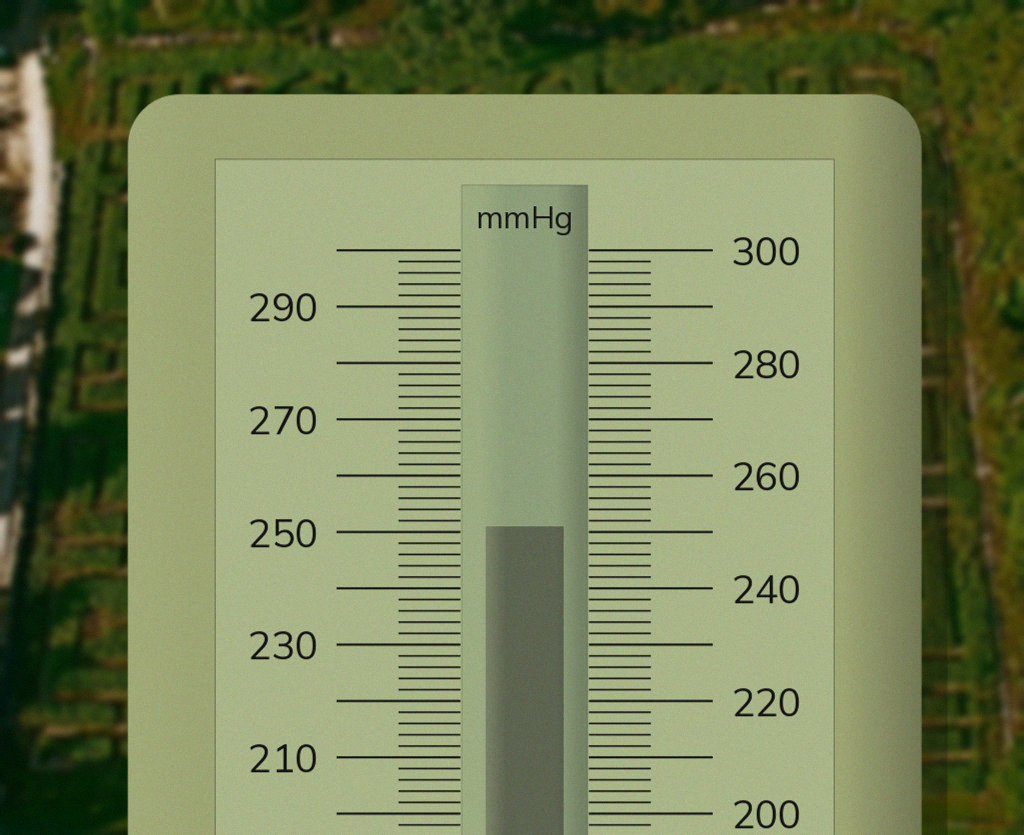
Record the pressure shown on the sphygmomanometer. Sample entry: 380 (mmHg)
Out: 251 (mmHg)
